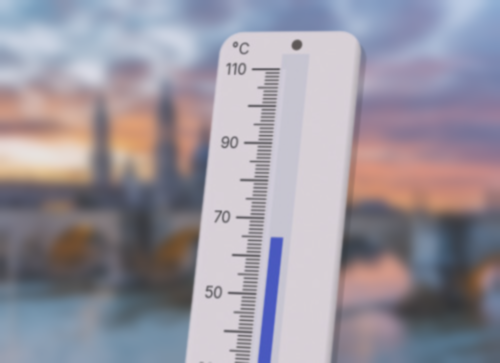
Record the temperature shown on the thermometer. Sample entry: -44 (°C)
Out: 65 (°C)
